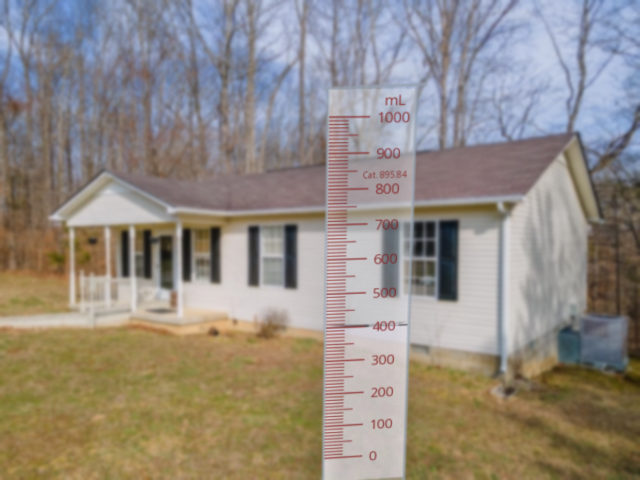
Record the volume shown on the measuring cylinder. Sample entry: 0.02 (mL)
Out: 400 (mL)
